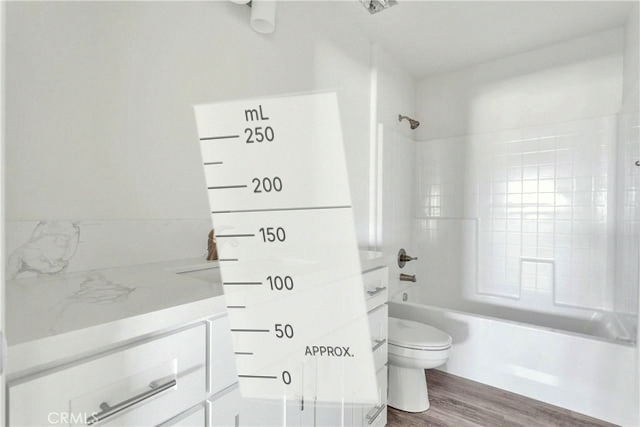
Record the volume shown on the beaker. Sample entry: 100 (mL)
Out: 175 (mL)
